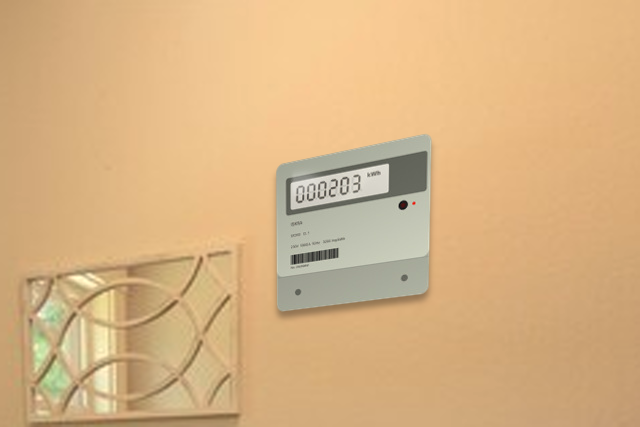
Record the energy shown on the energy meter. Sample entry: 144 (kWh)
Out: 203 (kWh)
